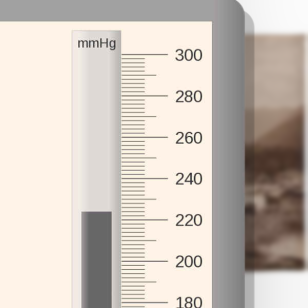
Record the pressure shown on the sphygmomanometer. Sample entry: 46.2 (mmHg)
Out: 224 (mmHg)
